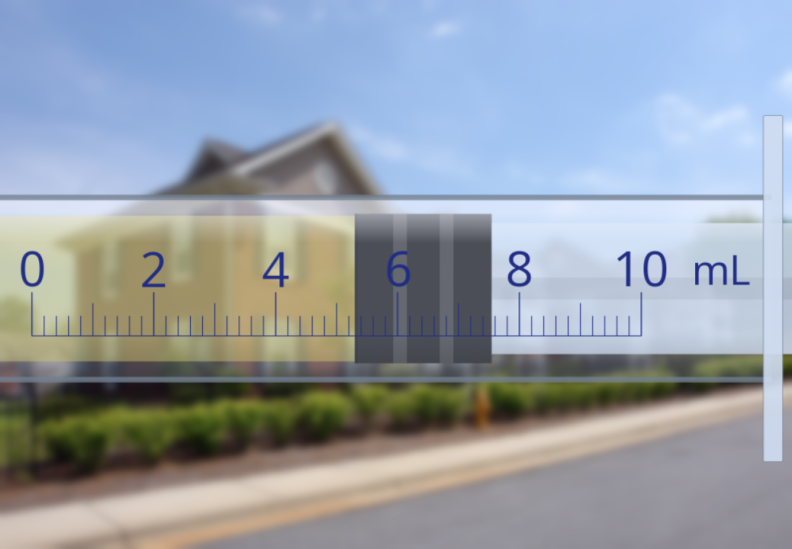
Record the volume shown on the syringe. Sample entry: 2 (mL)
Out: 5.3 (mL)
